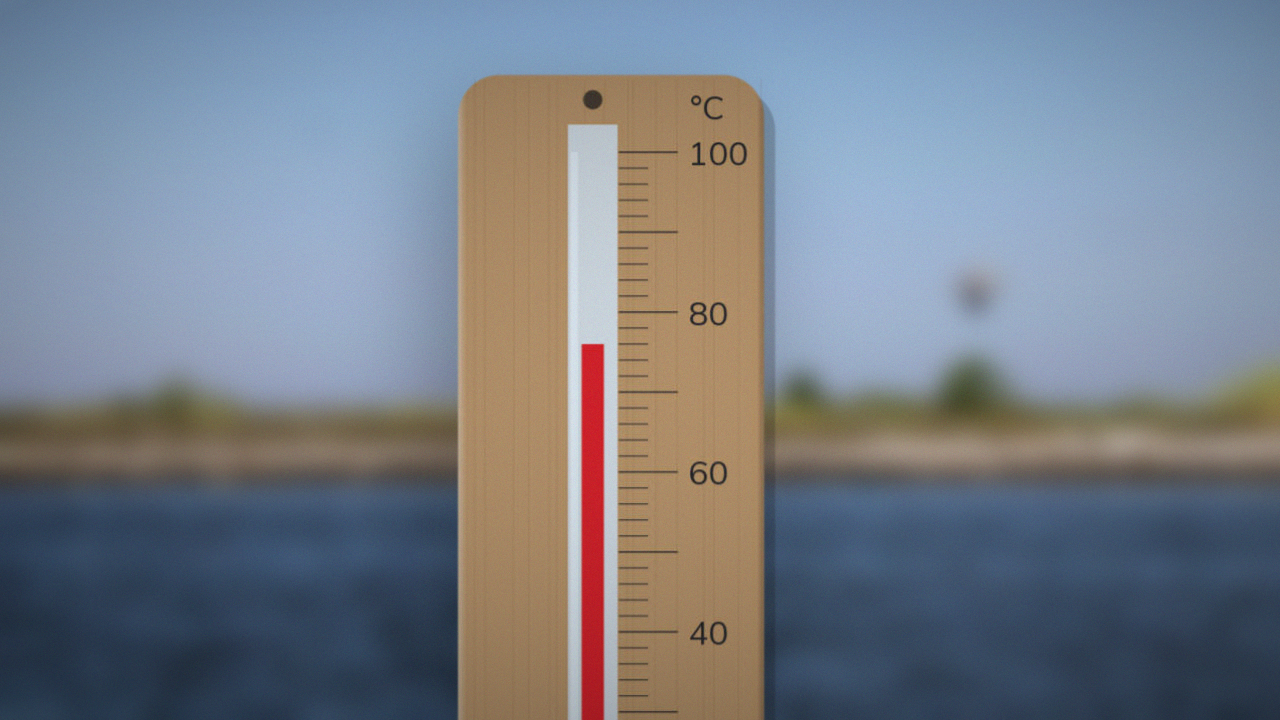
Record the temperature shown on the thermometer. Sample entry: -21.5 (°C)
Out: 76 (°C)
